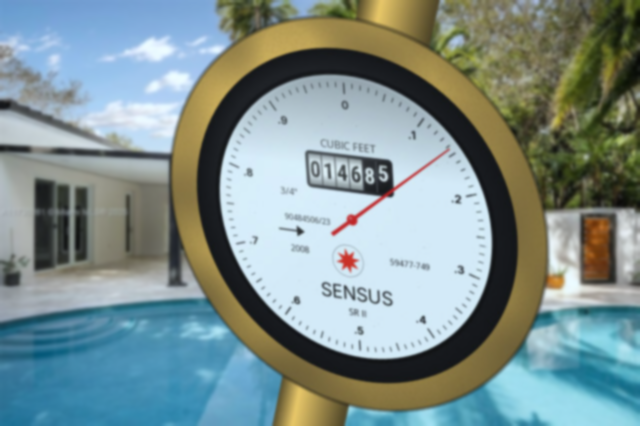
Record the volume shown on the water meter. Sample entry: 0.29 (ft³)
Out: 14685.14 (ft³)
